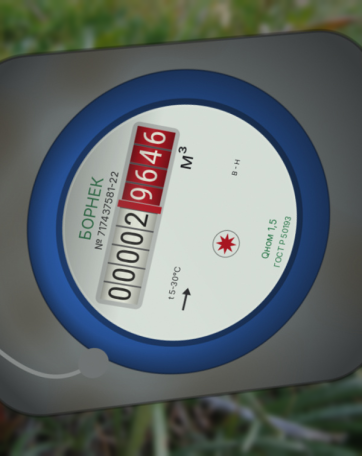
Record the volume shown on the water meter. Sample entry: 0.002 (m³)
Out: 2.9646 (m³)
